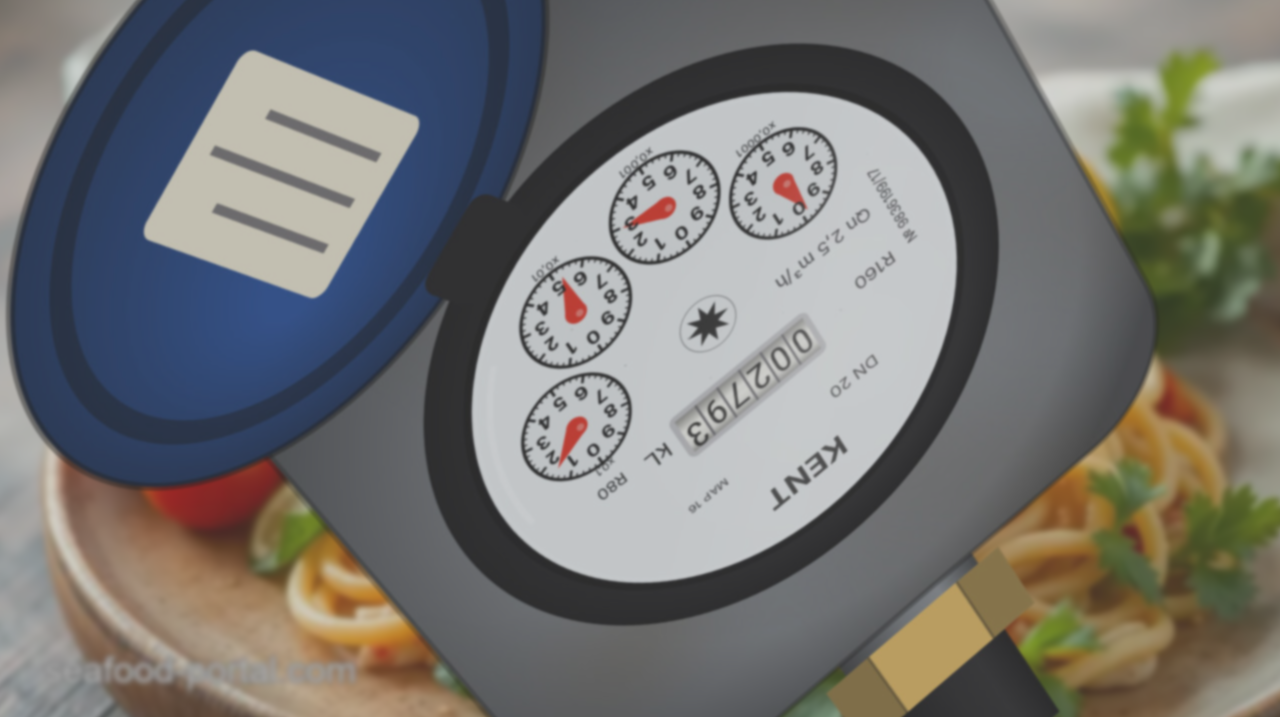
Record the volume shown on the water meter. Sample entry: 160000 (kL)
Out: 2793.1529 (kL)
